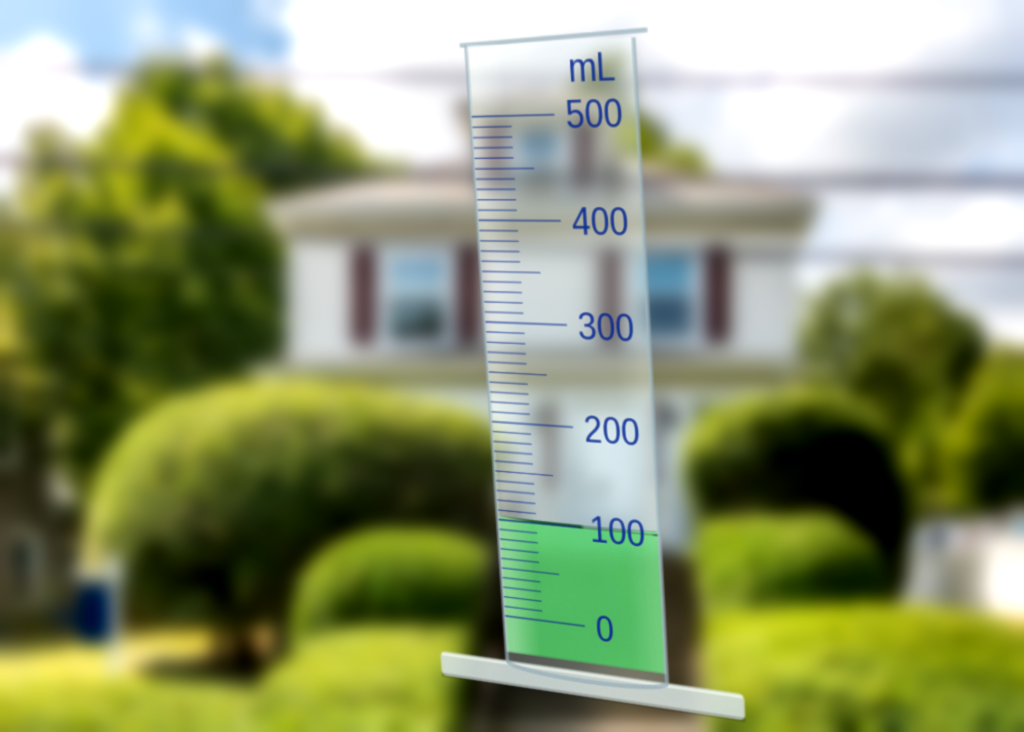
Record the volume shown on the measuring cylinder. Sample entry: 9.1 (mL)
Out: 100 (mL)
